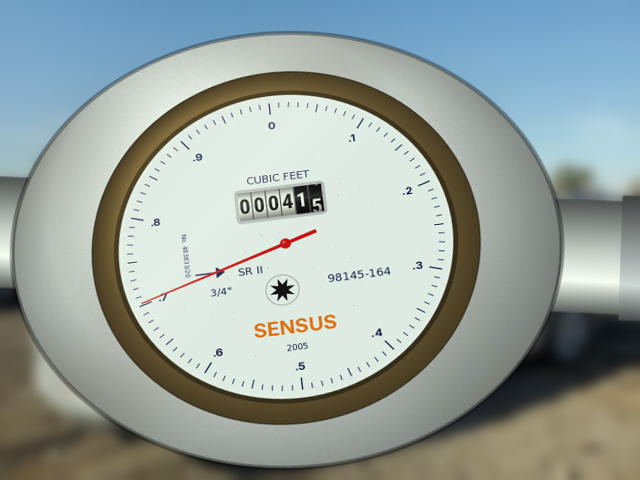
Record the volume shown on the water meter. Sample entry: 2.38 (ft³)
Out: 414.70 (ft³)
